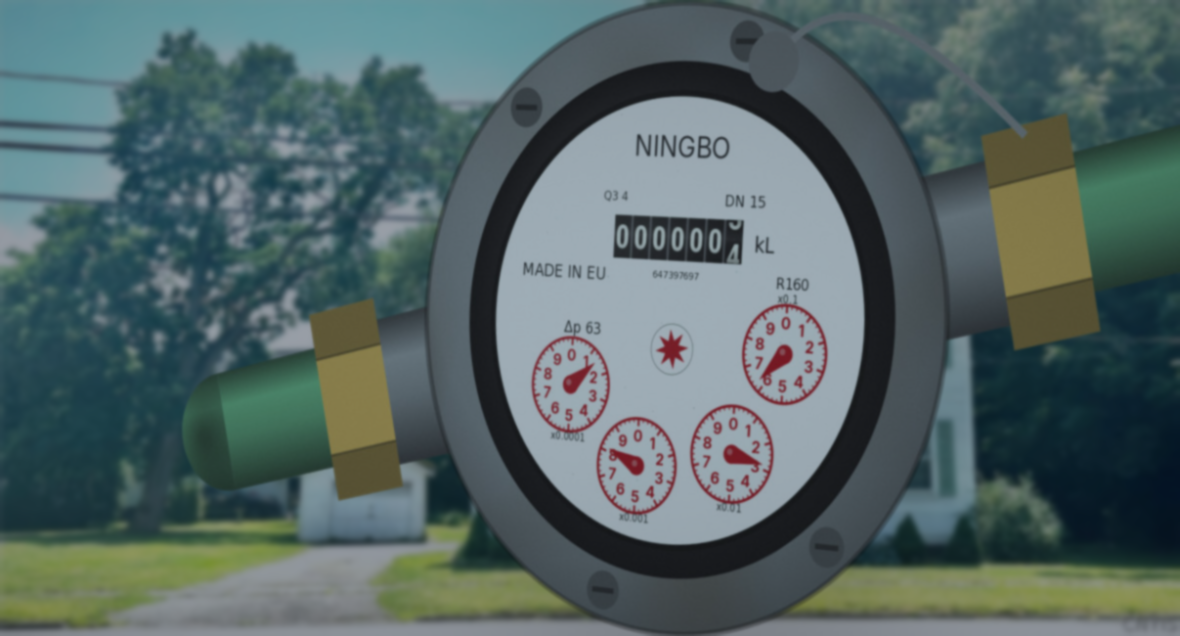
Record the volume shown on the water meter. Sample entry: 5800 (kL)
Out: 3.6281 (kL)
